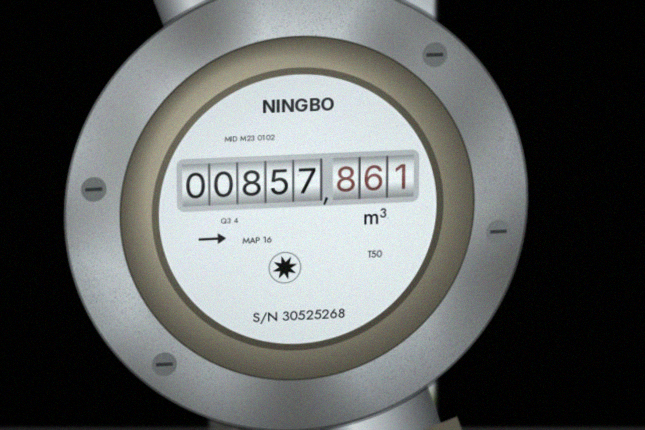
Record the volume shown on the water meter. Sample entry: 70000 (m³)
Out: 857.861 (m³)
